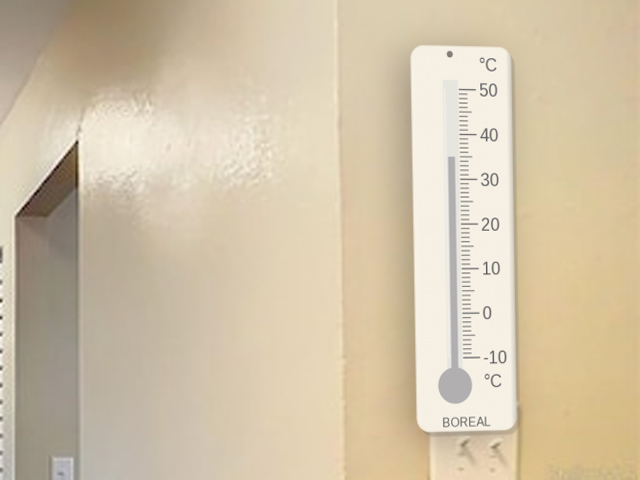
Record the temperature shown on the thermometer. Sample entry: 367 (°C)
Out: 35 (°C)
